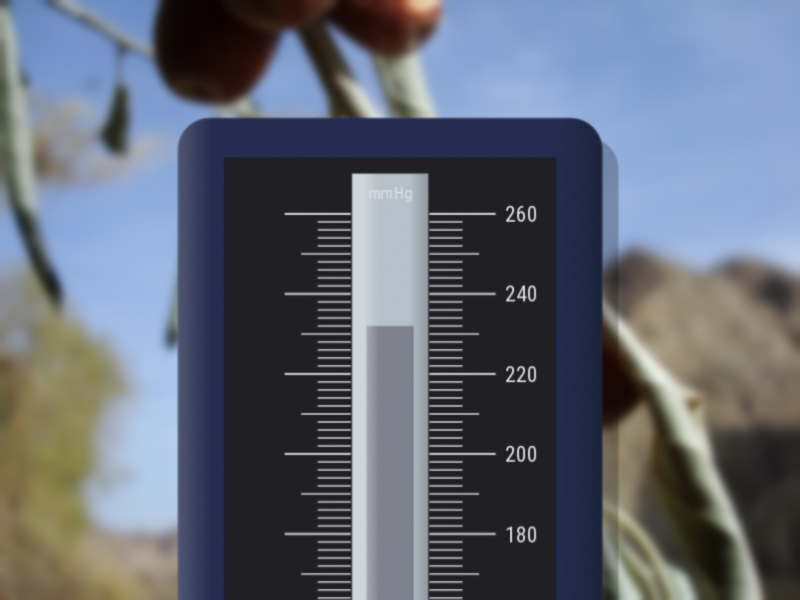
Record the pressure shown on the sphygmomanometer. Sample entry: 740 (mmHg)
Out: 232 (mmHg)
